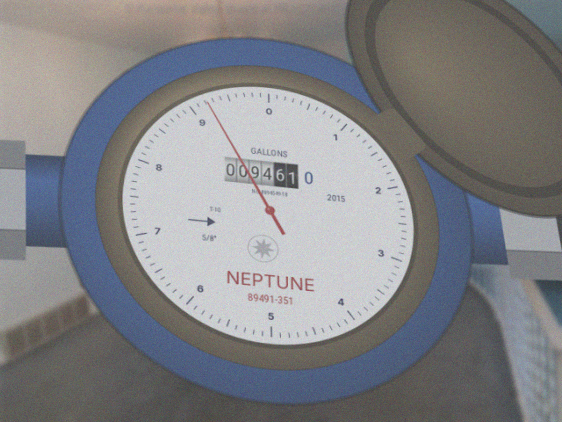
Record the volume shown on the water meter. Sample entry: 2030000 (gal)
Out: 94609.2 (gal)
